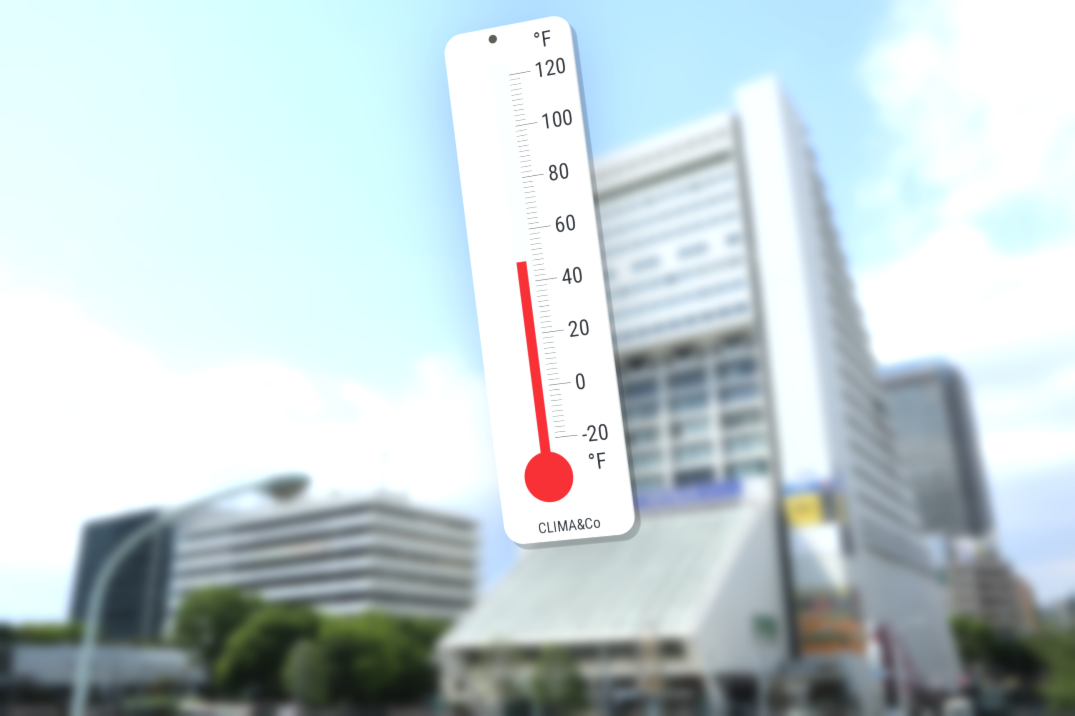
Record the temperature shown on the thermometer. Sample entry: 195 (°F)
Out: 48 (°F)
